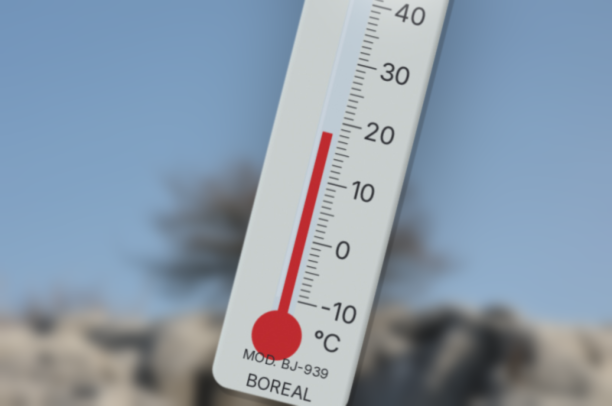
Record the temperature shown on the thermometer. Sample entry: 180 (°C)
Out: 18 (°C)
